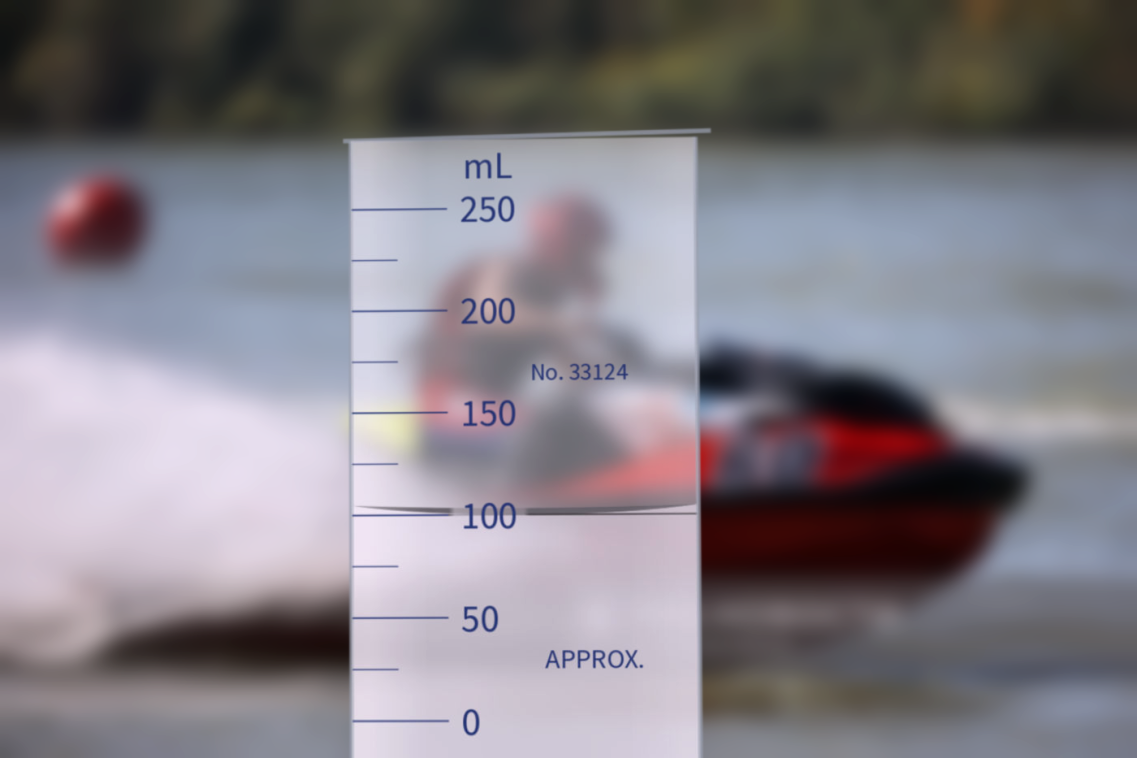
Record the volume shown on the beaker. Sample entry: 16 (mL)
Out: 100 (mL)
